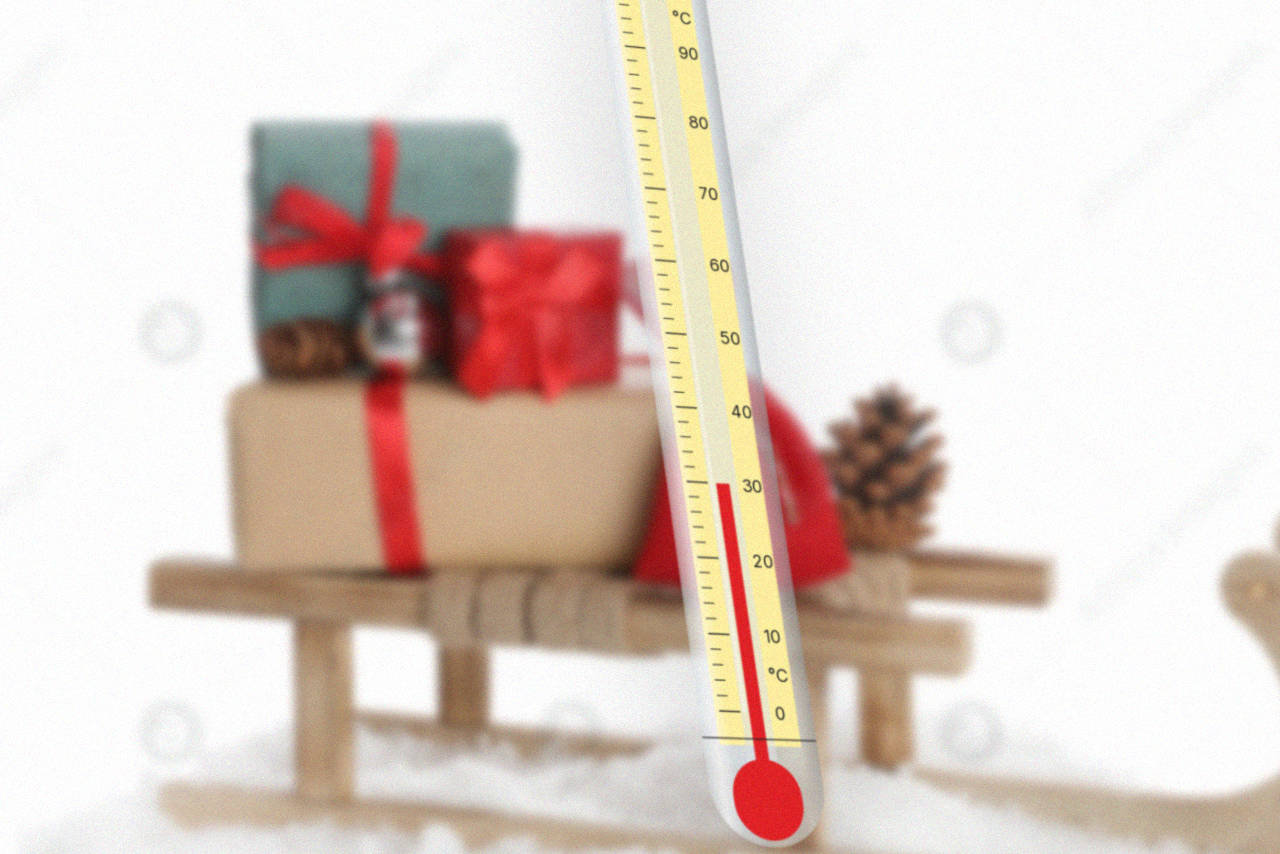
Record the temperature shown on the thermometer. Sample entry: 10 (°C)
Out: 30 (°C)
